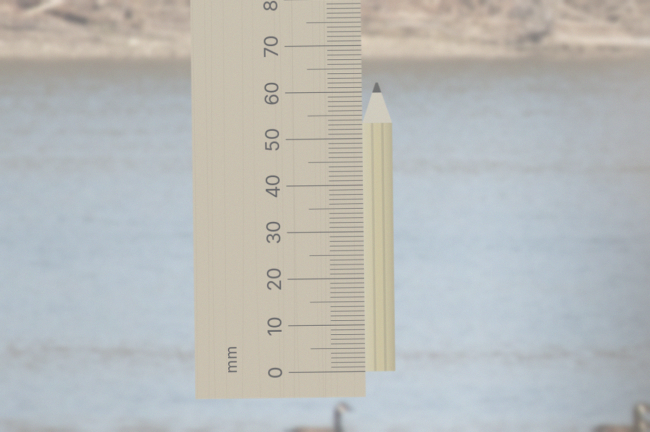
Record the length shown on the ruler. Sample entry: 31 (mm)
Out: 62 (mm)
